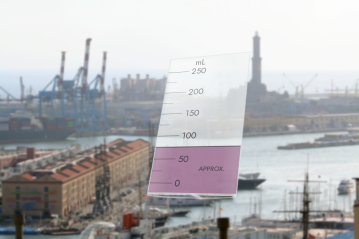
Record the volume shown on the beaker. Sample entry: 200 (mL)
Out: 75 (mL)
